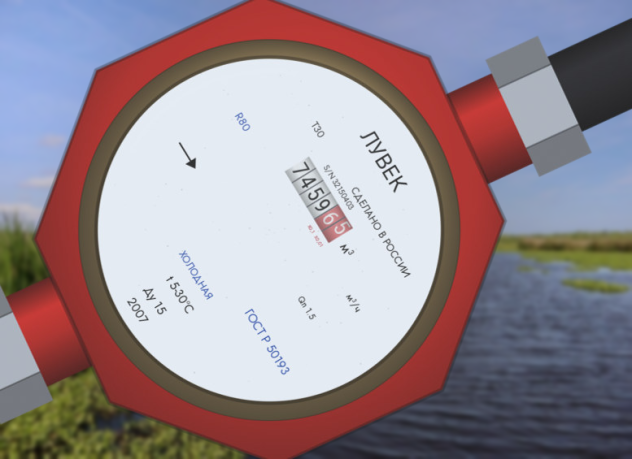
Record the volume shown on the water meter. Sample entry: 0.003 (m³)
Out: 7459.65 (m³)
